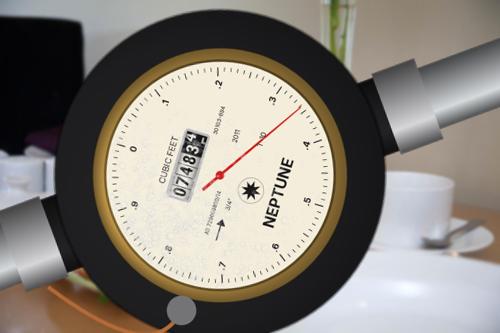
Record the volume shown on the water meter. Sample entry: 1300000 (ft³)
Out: 74834.34 (ft³)
